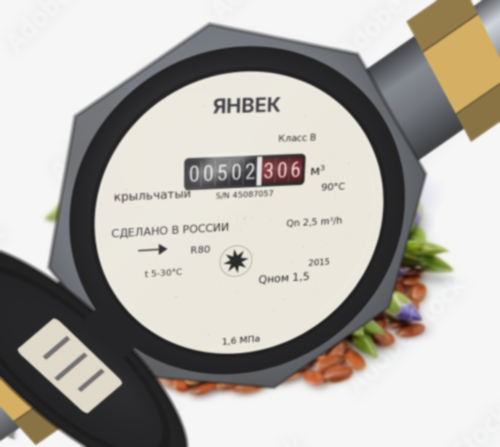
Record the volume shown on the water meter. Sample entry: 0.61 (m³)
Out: 502.306 (m³)
